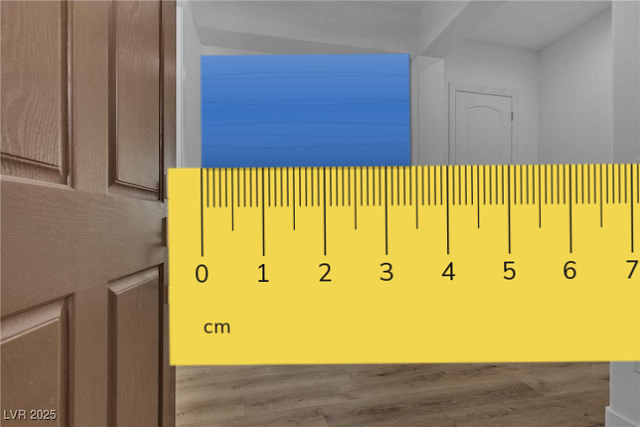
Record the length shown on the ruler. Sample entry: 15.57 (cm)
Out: 3.4 (cm)
